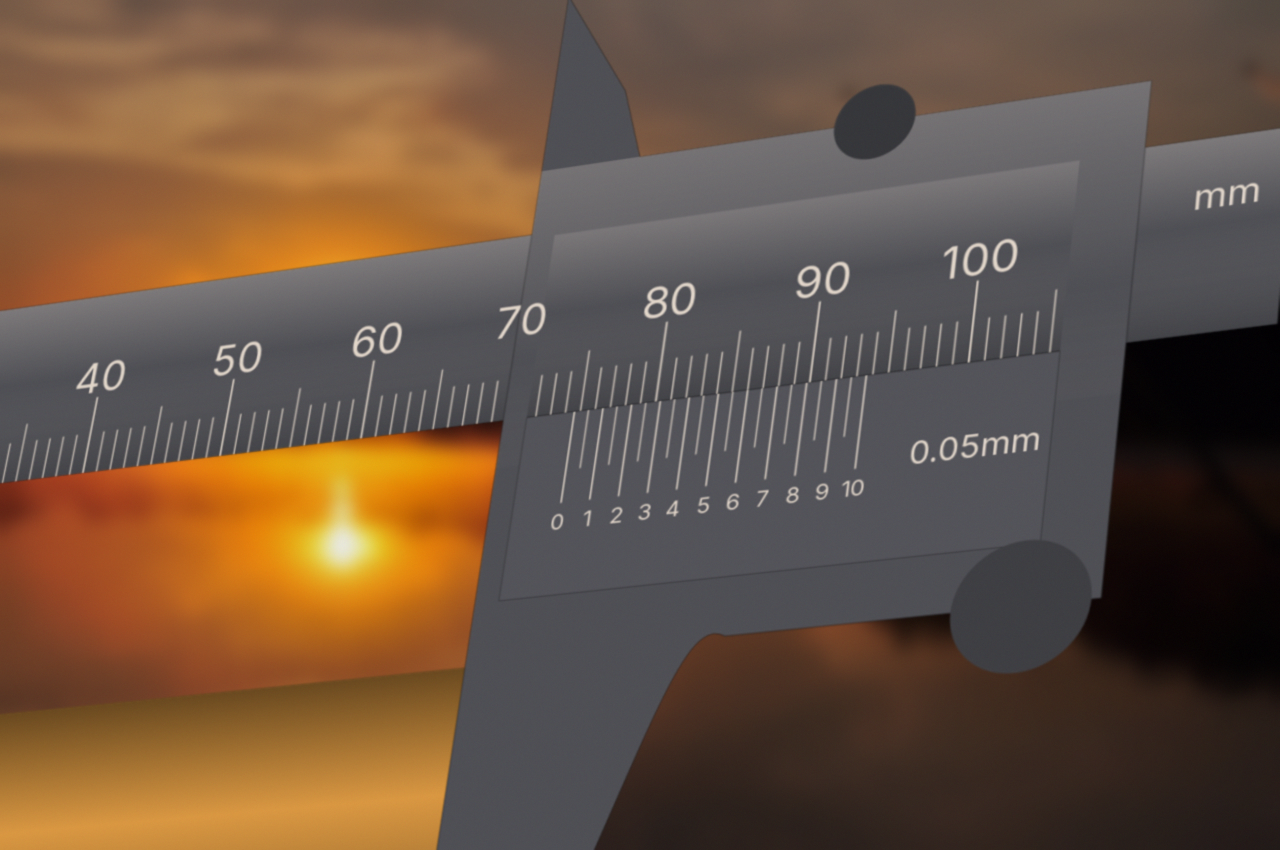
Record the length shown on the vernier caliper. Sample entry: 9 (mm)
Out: 74.6 (mm)
